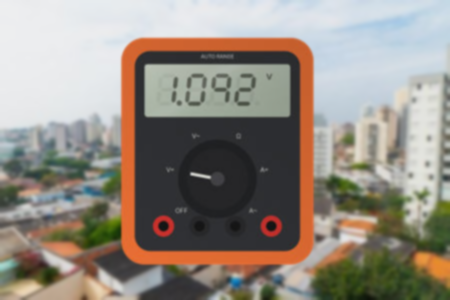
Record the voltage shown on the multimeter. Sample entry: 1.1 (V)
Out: 1.092 (V)
